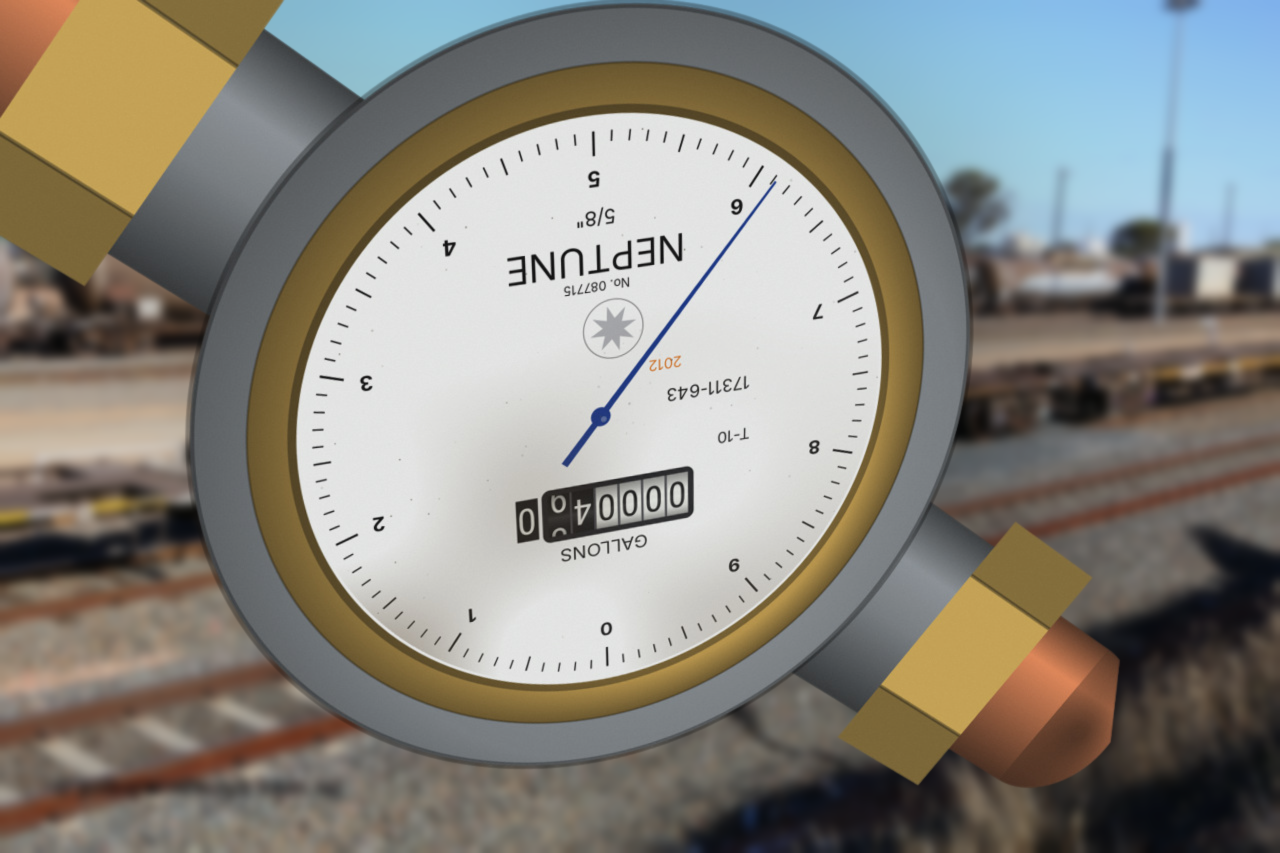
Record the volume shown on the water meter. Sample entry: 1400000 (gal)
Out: 486.1 (gal)
